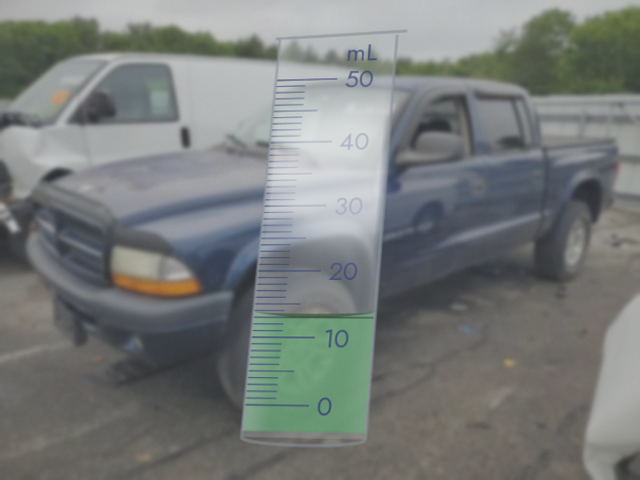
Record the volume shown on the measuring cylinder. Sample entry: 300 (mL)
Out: 13 (mL)
